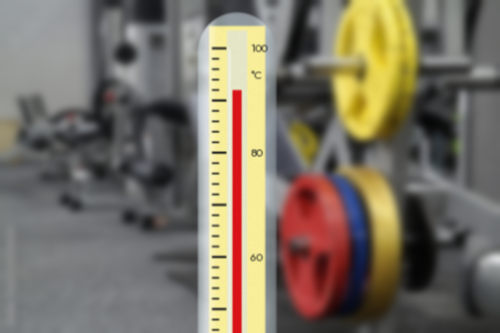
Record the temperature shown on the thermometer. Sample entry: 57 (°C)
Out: 92 (°C)
